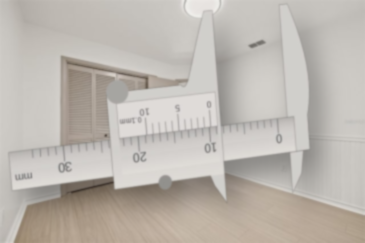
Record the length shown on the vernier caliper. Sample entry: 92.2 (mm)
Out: 9.8 (mm)
